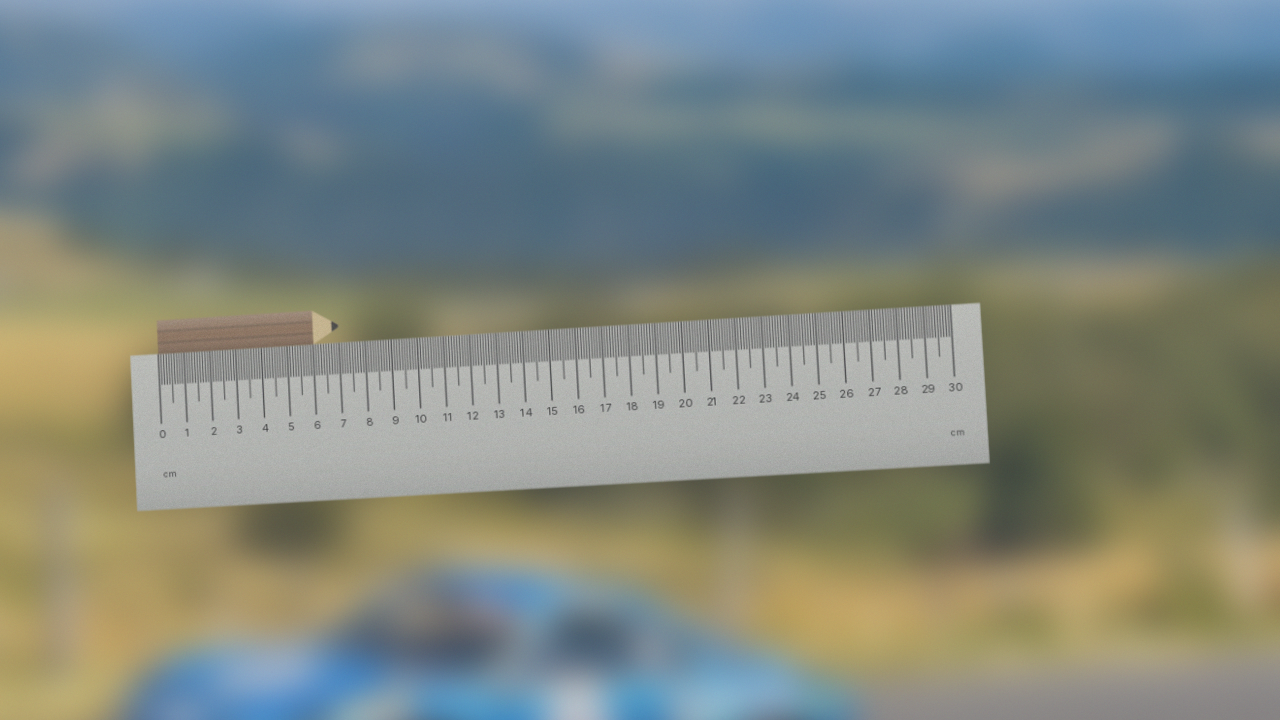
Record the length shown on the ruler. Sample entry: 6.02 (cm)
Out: 7 (cm)
